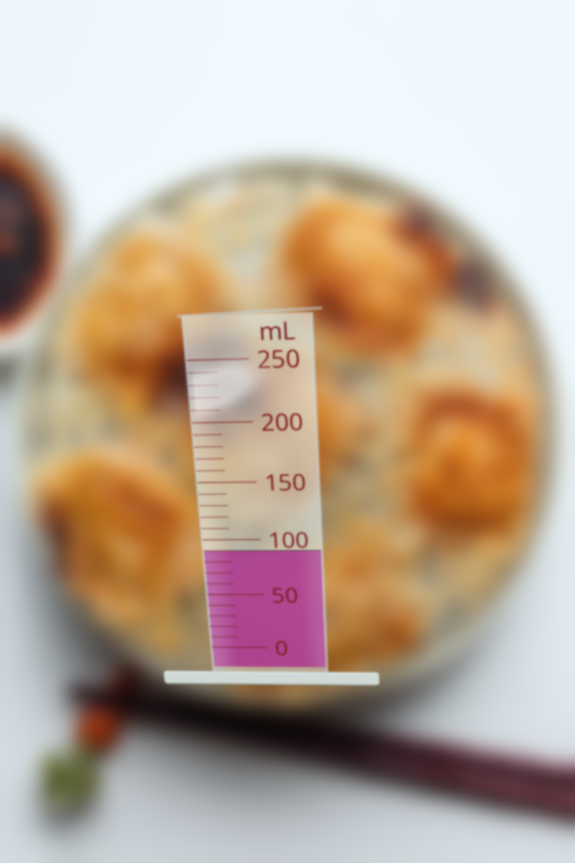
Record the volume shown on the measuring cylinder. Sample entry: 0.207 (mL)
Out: 90 (mL)
